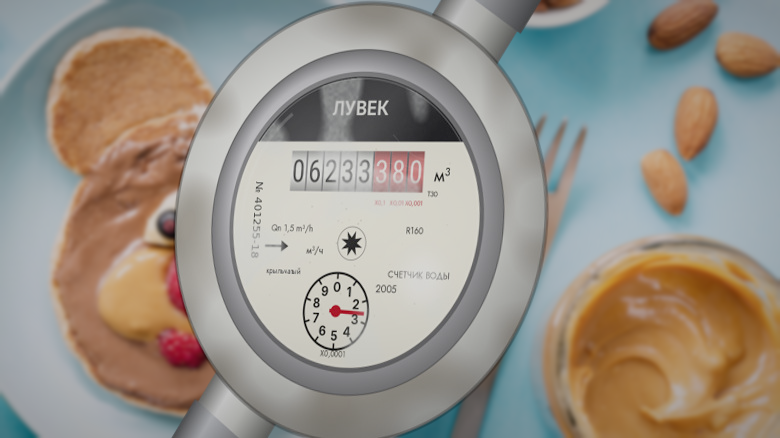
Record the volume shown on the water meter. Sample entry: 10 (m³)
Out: 6233.3802 (m³)
